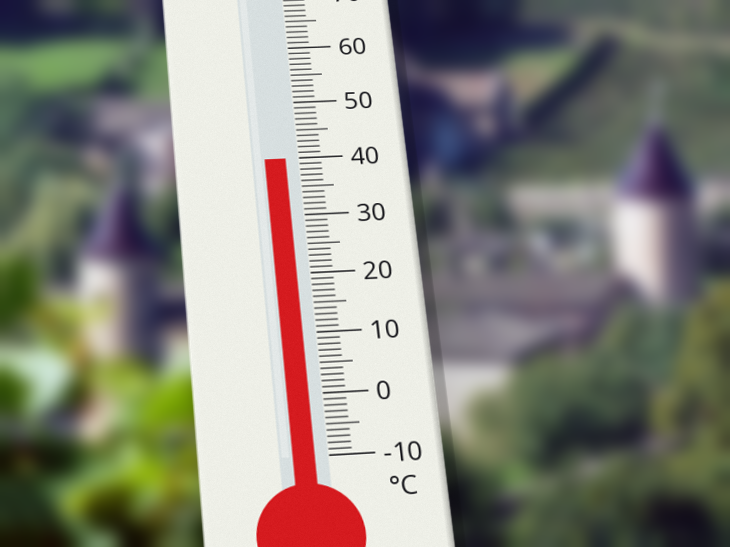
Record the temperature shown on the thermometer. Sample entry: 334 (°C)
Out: 40 (°C)
